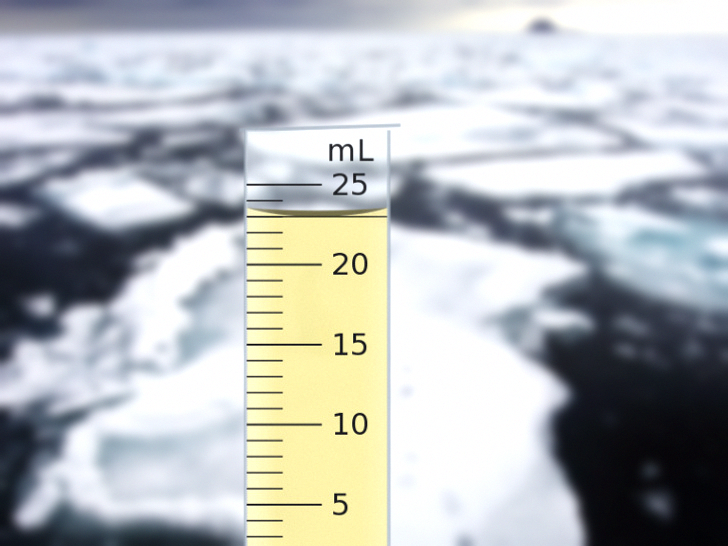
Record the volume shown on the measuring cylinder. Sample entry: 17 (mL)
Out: 23 (mL)
